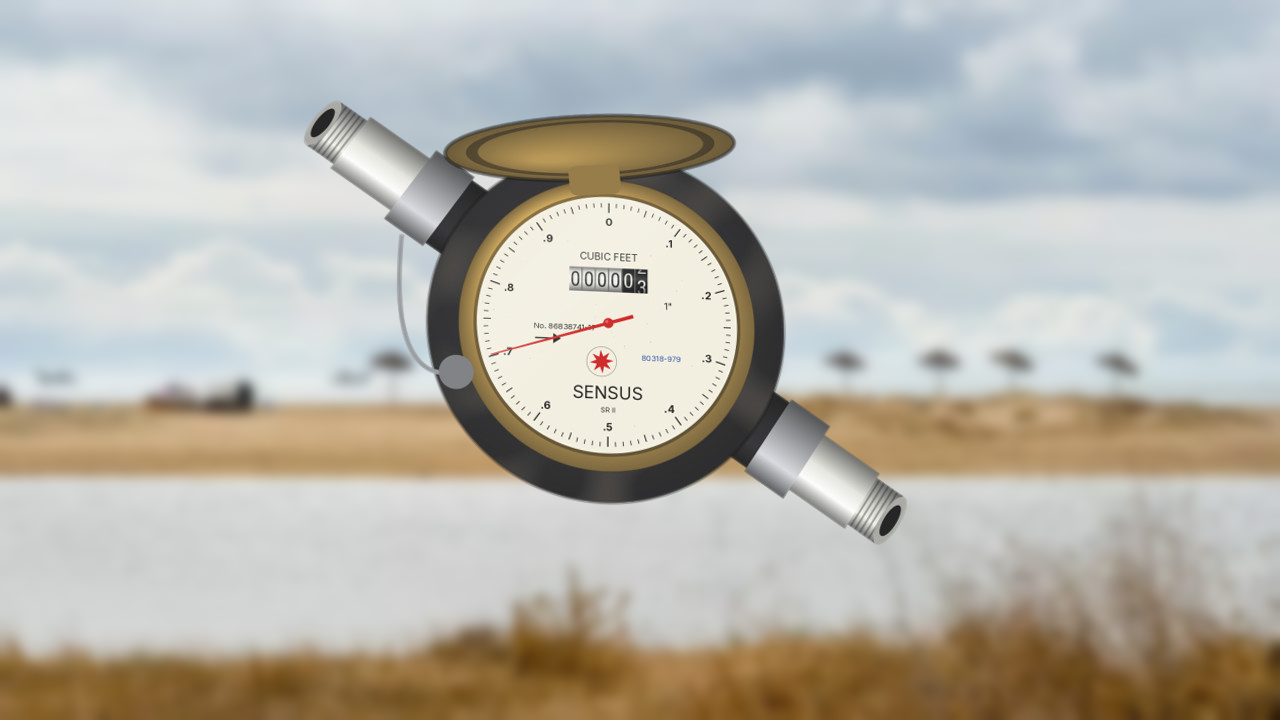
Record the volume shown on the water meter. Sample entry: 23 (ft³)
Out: 2.70 (ft³)
